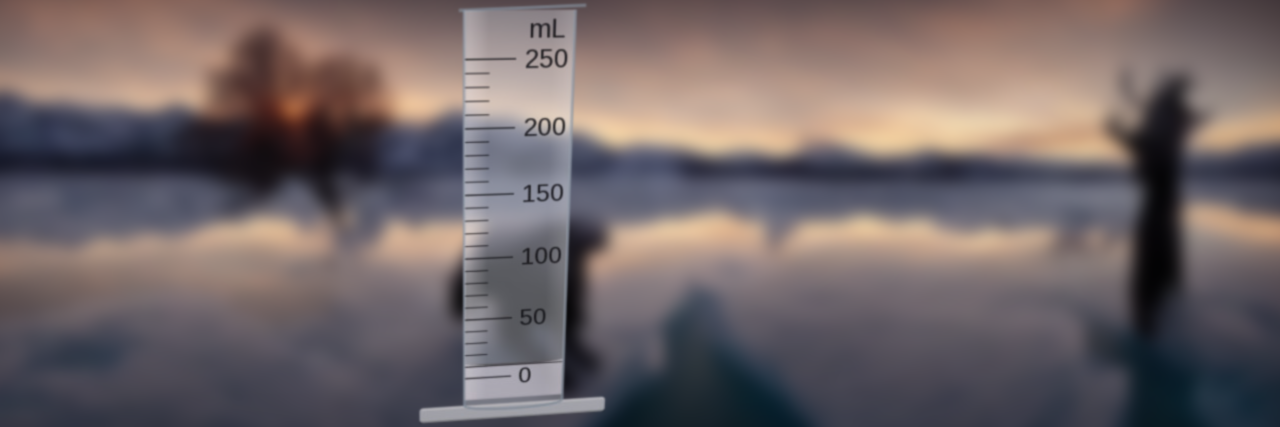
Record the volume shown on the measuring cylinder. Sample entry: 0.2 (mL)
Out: 10 (mL)
